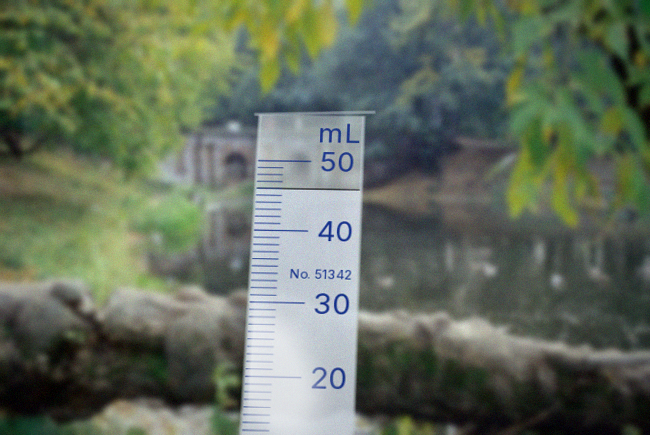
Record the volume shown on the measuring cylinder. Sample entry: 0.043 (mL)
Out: 46 (mL)
